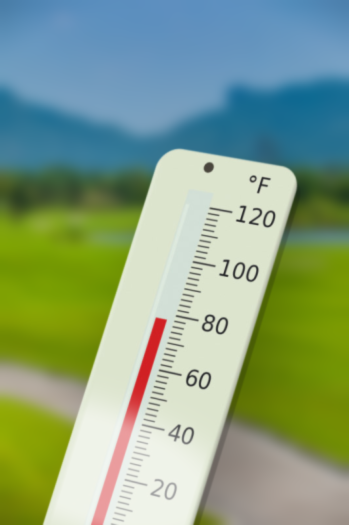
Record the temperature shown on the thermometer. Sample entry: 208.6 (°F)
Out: 78 (°F)
